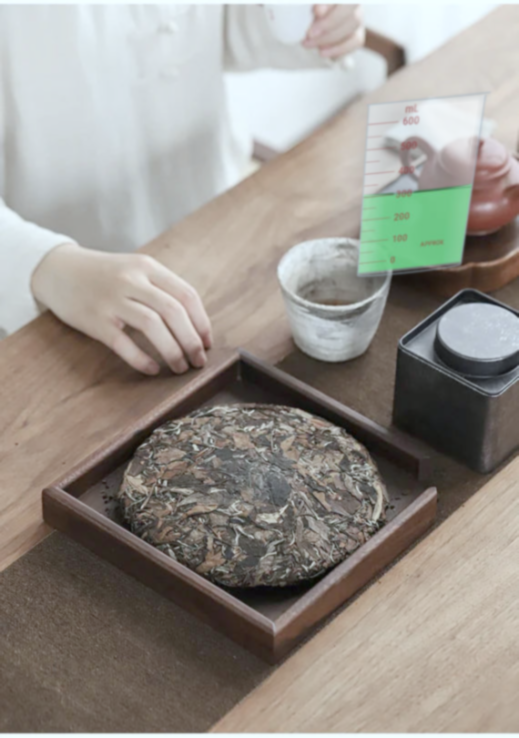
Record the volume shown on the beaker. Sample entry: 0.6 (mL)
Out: 300 (mL)
